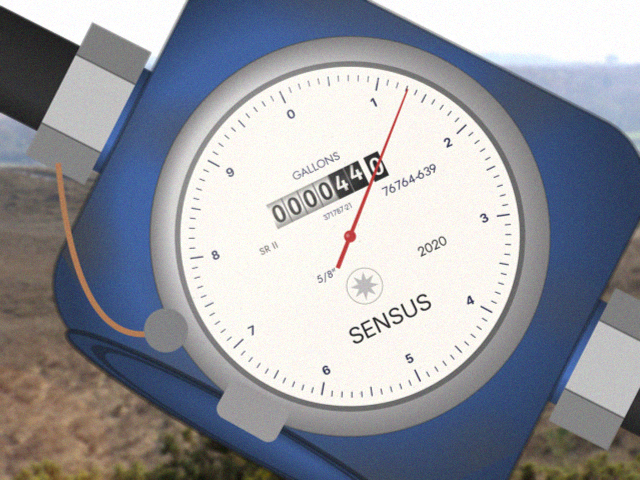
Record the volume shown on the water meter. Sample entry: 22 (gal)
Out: 441.3 (gal)
